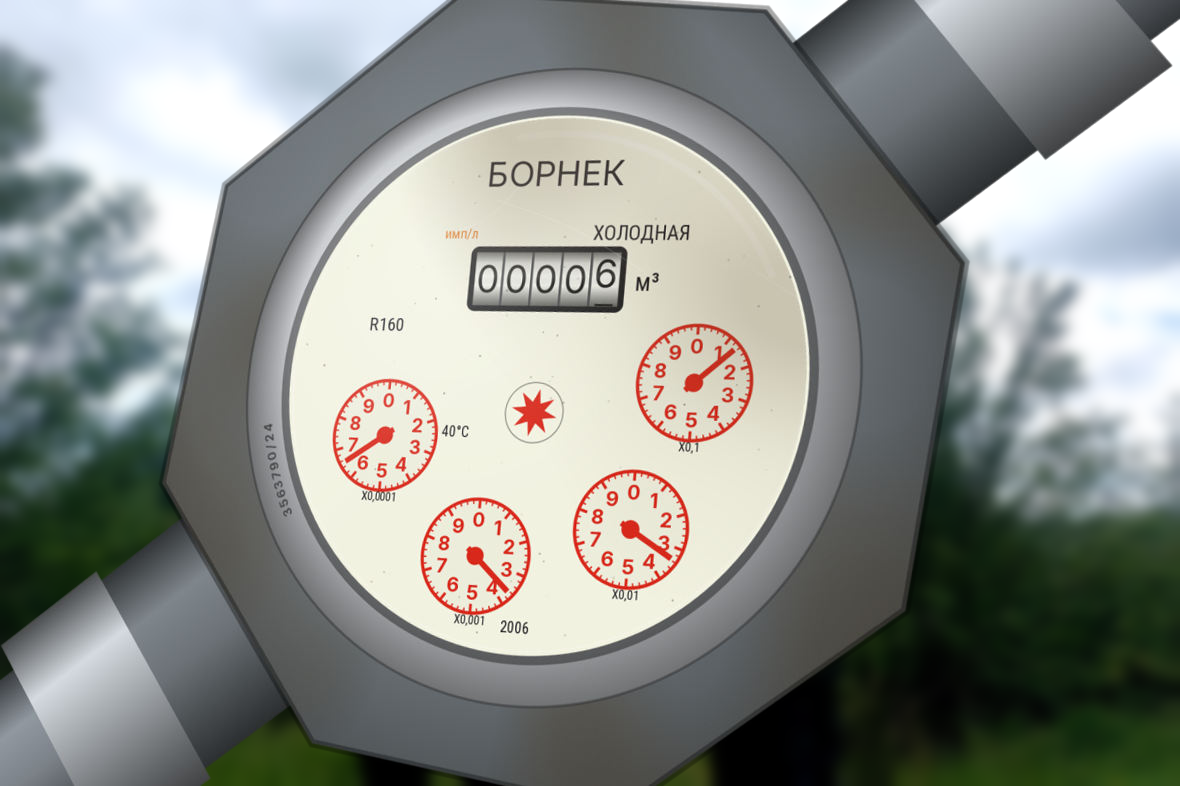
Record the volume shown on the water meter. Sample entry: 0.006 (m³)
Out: 6.1336 (m³)
